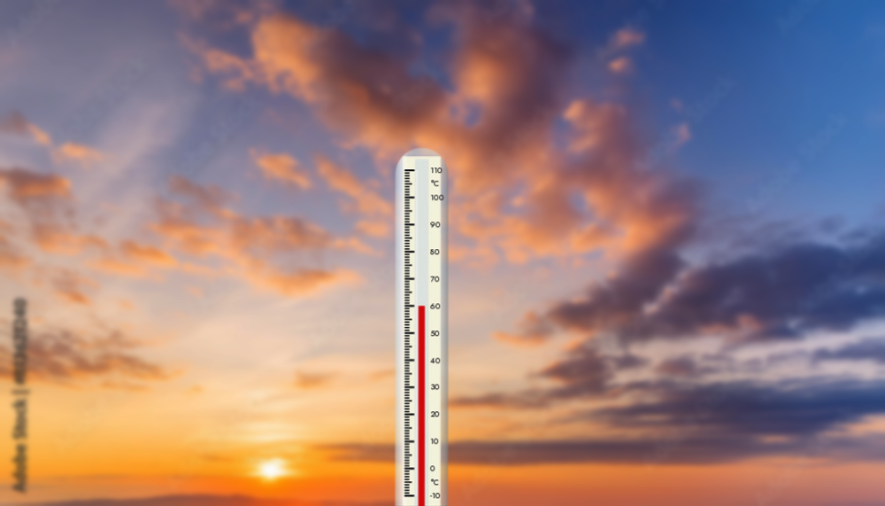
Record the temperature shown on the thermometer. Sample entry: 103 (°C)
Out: 60 (°C)
